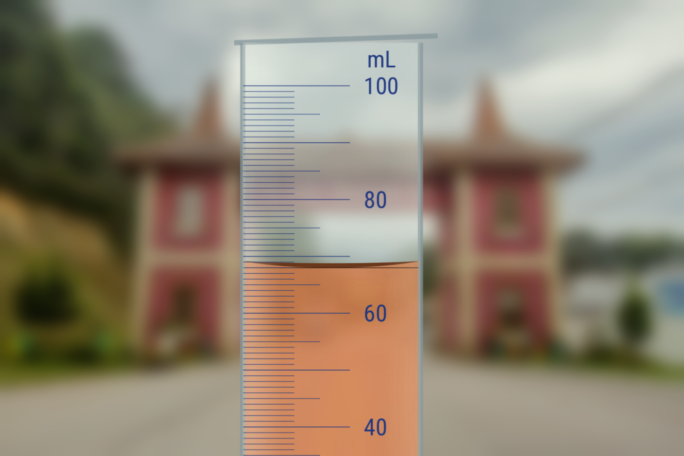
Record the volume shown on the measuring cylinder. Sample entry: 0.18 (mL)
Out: 68 (mL)
